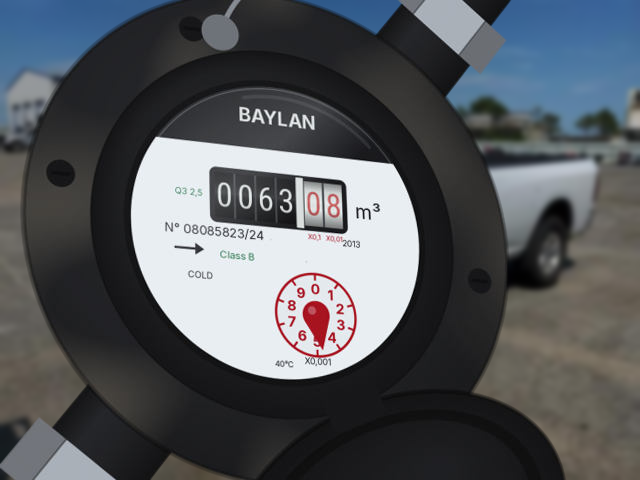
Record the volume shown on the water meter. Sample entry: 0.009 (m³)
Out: 63.084 (m³)
